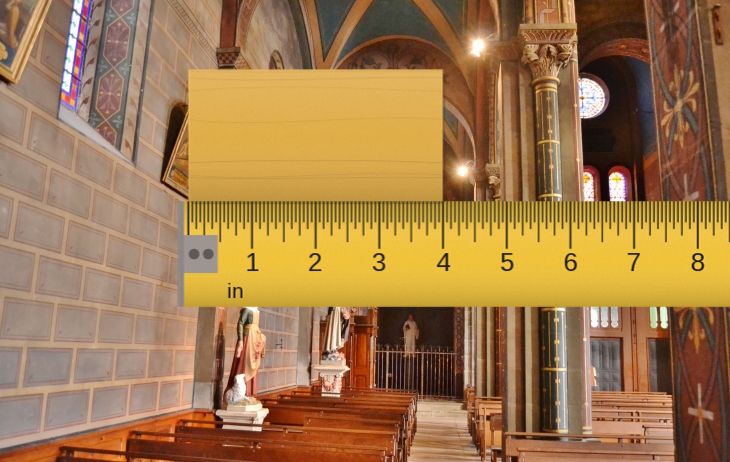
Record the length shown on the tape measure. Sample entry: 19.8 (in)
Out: 4 (in)
